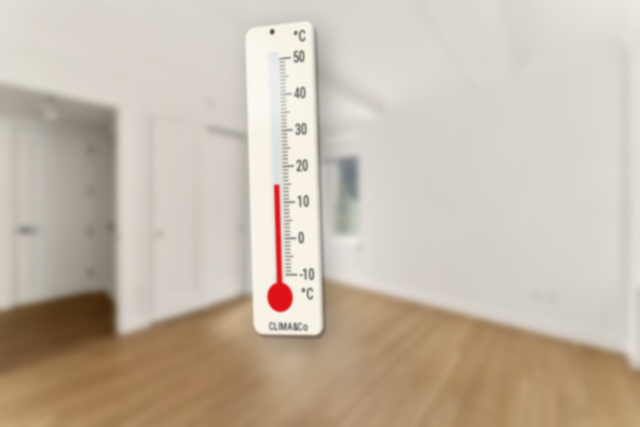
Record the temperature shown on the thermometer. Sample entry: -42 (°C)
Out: 15 (°C)
